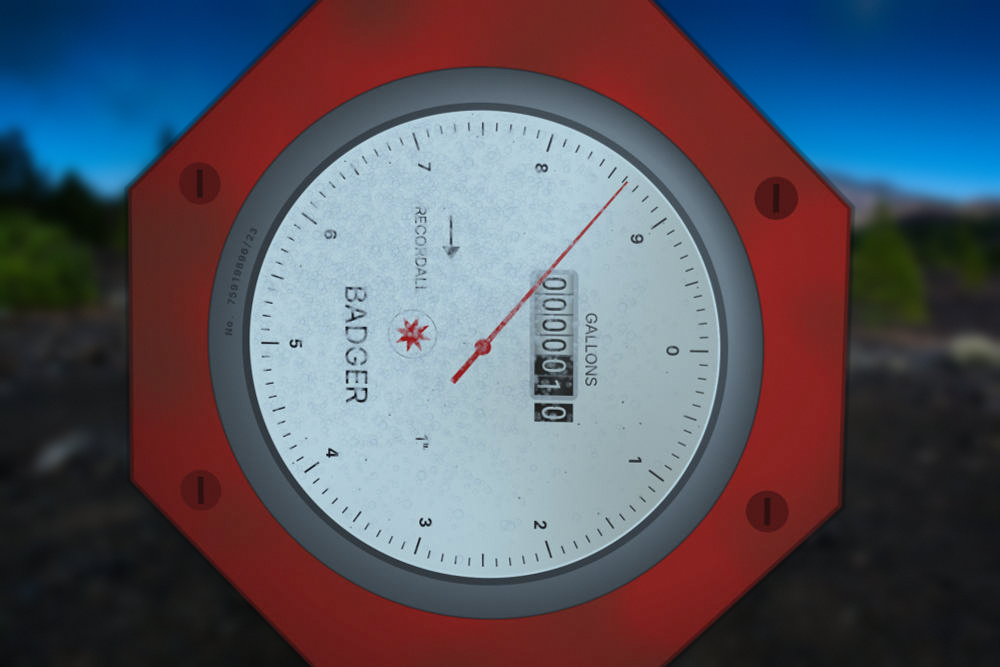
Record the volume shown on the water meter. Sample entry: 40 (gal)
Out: 8.6 (gal)
